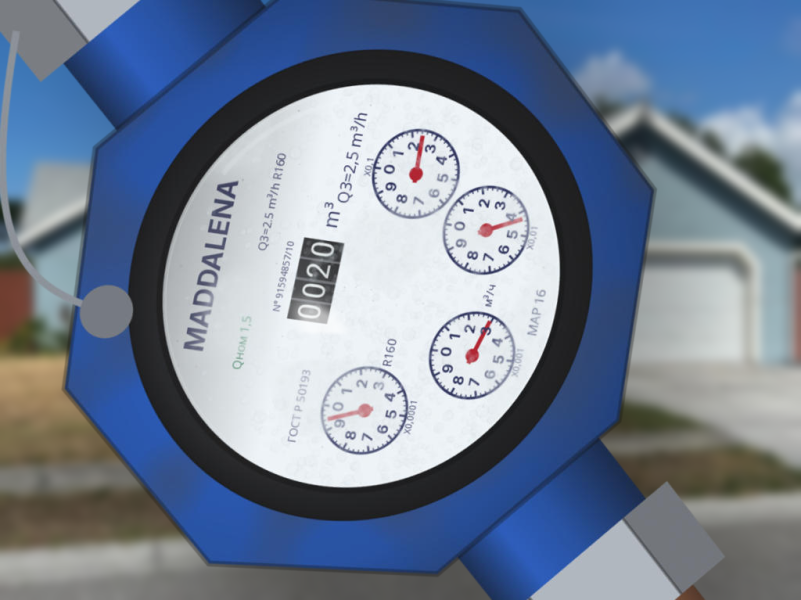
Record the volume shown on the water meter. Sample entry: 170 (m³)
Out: 20.2429 (m³)
